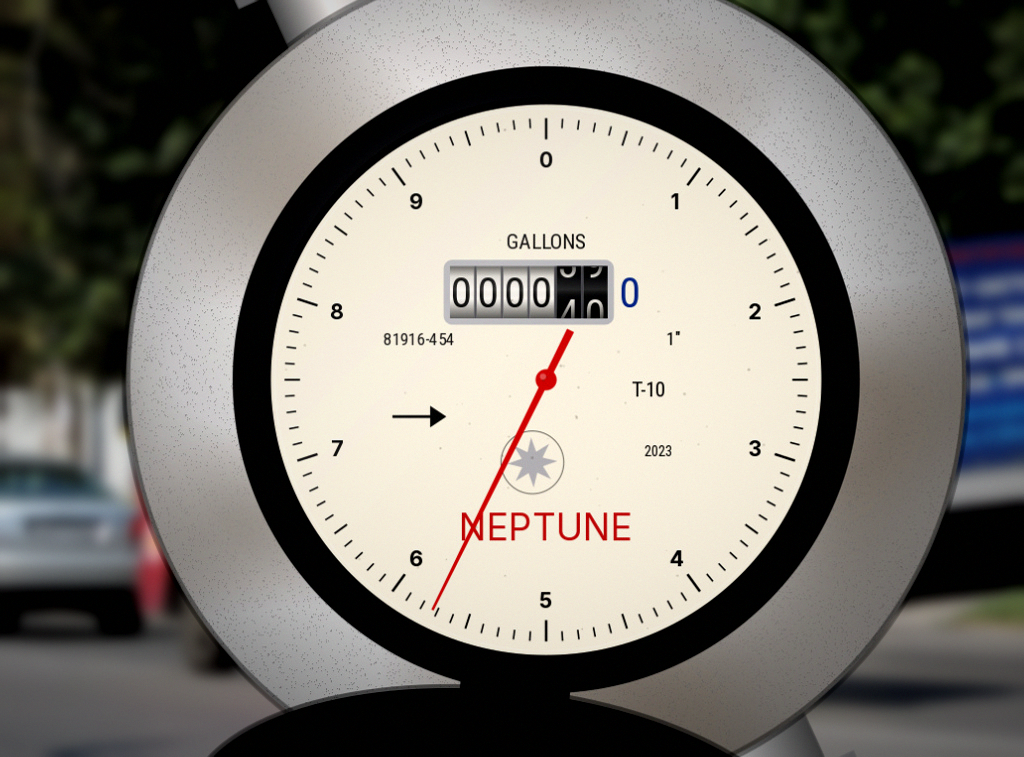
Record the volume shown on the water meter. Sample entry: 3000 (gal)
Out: 395.7 (gal)
